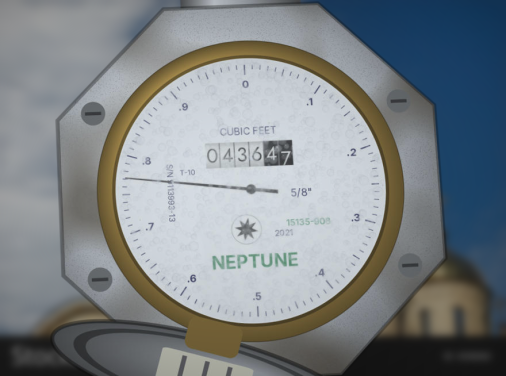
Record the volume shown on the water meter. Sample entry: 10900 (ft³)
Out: 43646.77 (ft³)
